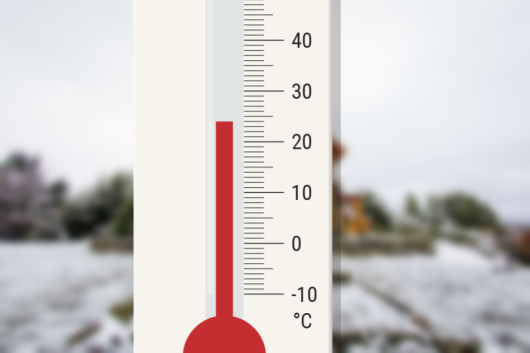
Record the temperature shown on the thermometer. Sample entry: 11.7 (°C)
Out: 24 (°C)
